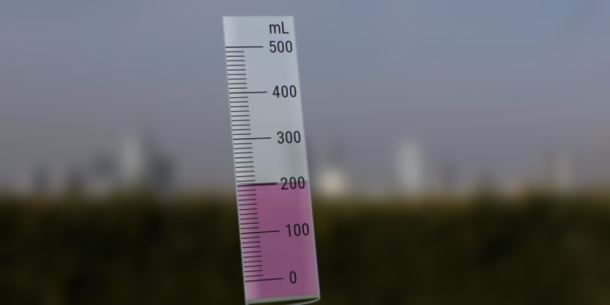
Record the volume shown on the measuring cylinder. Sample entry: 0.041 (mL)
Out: 200 (mL)
